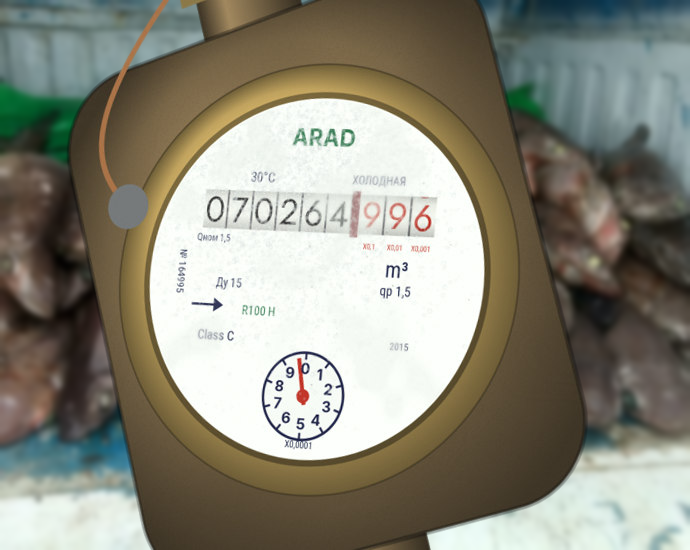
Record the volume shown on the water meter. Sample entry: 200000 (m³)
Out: 70264.9959 (m³)
